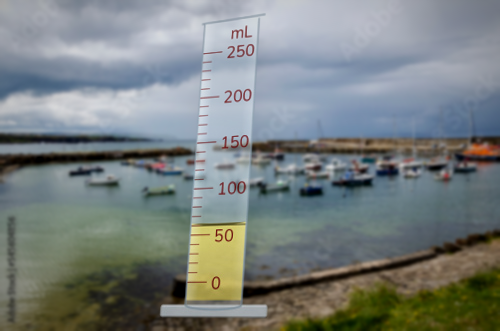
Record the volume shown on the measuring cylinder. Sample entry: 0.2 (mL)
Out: 60 (mL)
